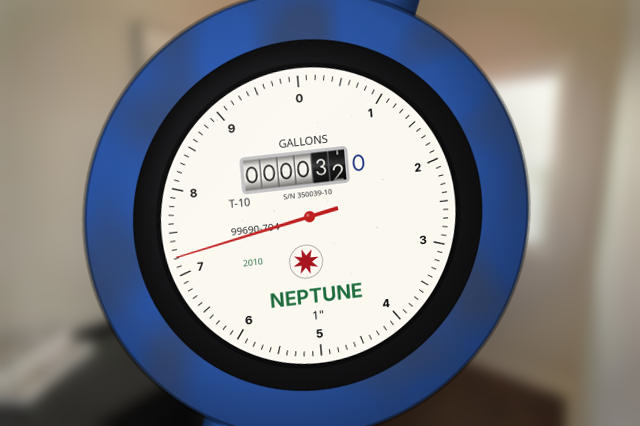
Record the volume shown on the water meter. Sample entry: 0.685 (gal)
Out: 317.2 (gal)
